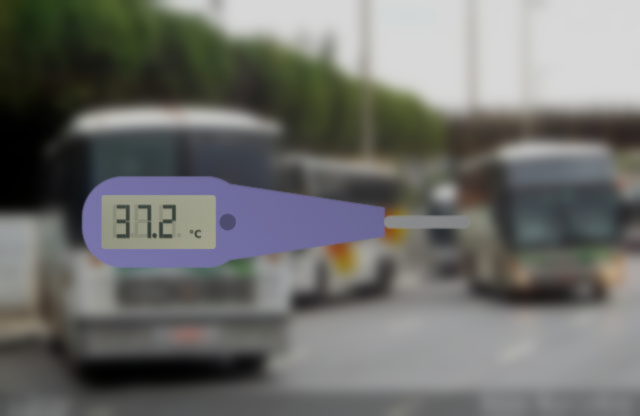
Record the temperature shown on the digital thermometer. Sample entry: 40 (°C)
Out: 37.2 (°C)
